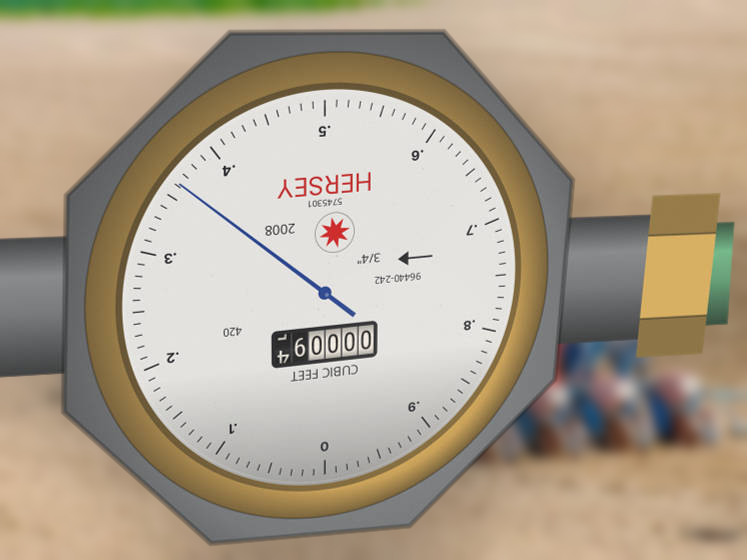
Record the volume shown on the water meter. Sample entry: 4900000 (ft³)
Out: 94.36 (ft³)
